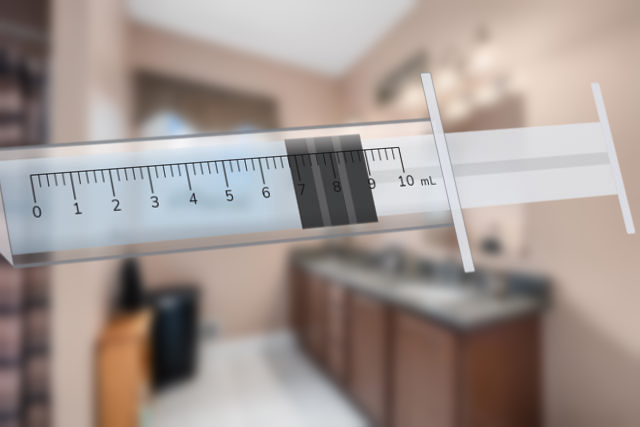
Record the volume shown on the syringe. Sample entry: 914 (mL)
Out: 6.8 (mL)
